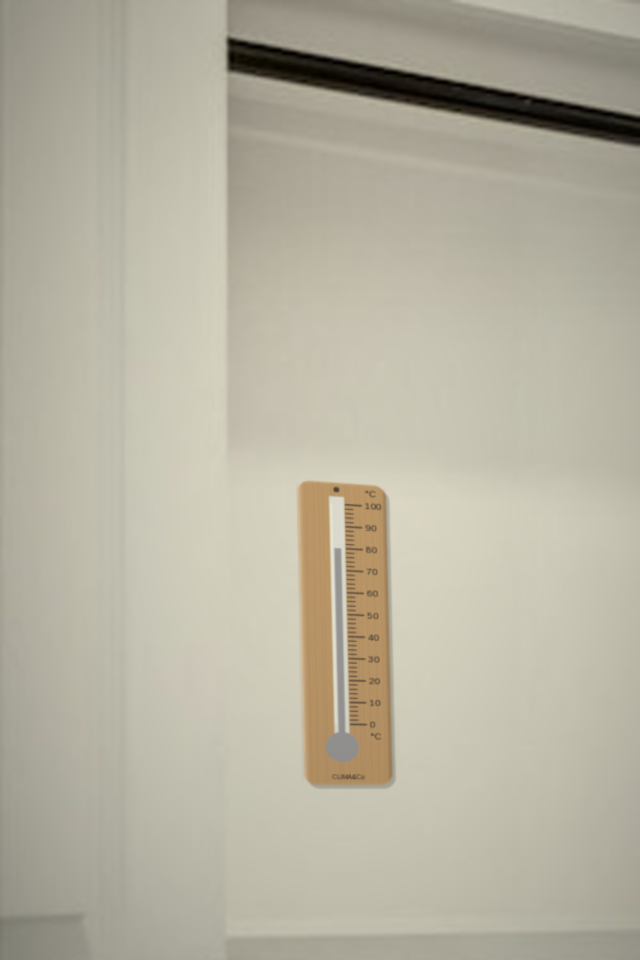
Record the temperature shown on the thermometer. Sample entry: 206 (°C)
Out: 80 (°C)
